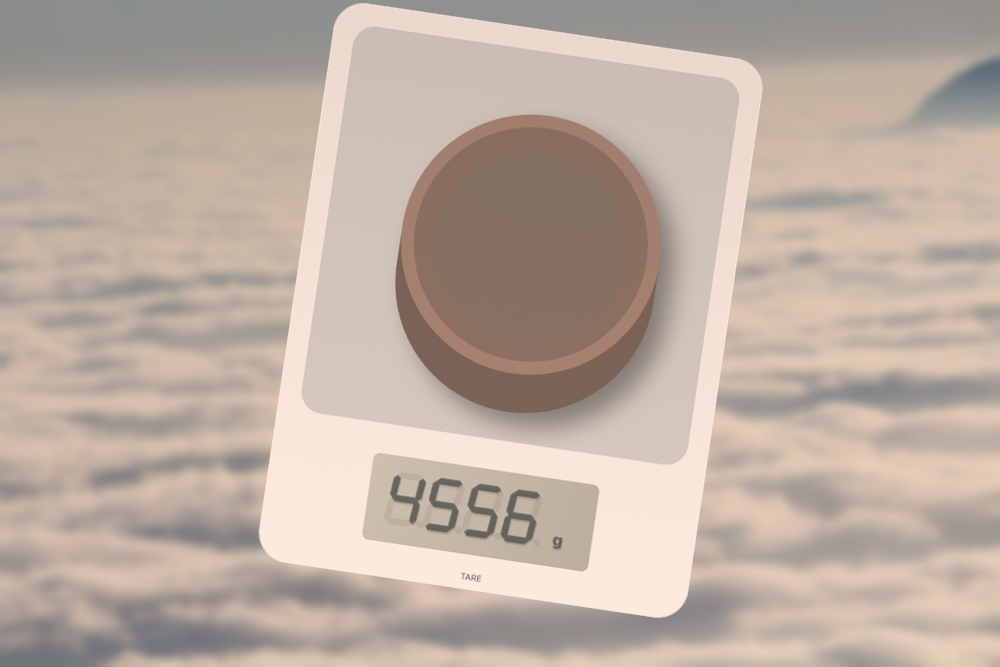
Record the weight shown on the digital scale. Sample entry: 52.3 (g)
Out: 4556 (g)
